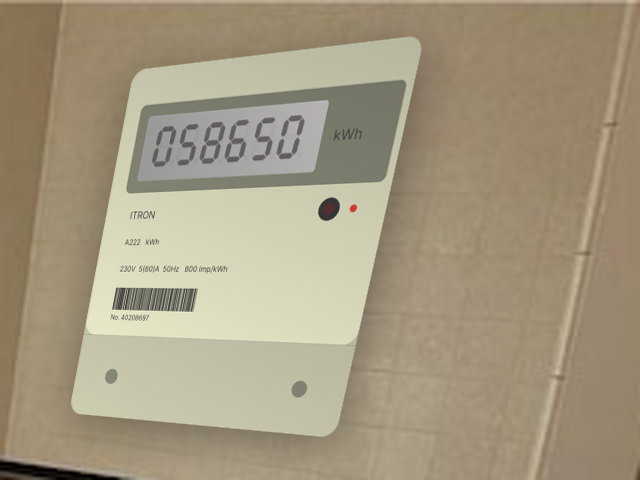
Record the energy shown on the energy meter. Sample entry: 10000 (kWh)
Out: 58650 (kWh)
